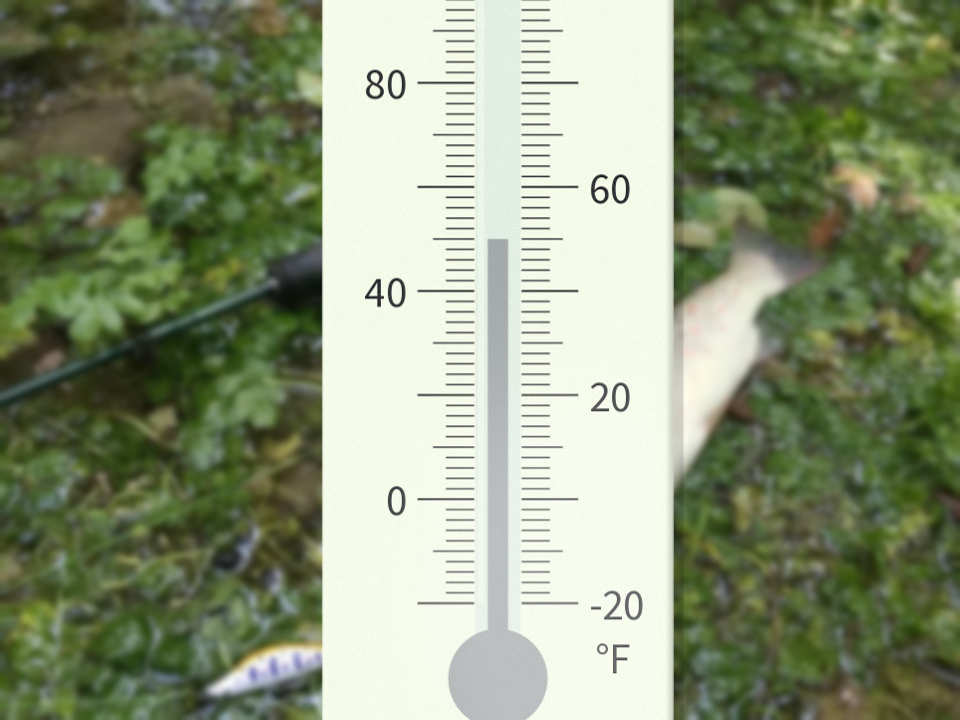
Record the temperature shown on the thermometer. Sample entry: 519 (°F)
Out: 50 (°F)
